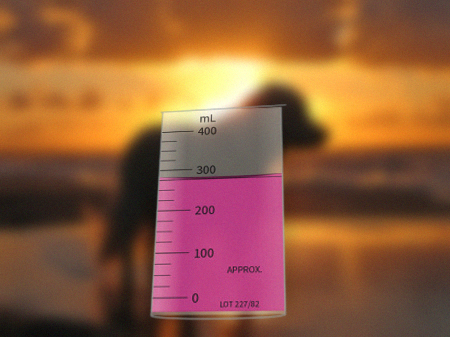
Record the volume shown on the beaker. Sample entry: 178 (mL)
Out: 275 (mL)
